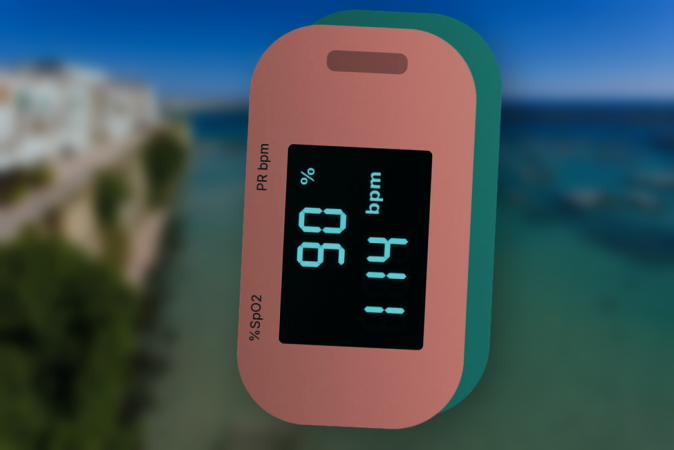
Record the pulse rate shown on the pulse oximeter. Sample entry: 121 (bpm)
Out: 114 (bpm)
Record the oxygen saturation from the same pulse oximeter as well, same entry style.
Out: 90 (%)
